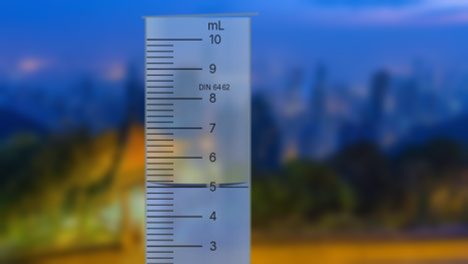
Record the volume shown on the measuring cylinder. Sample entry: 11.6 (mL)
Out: 5 (mL)
